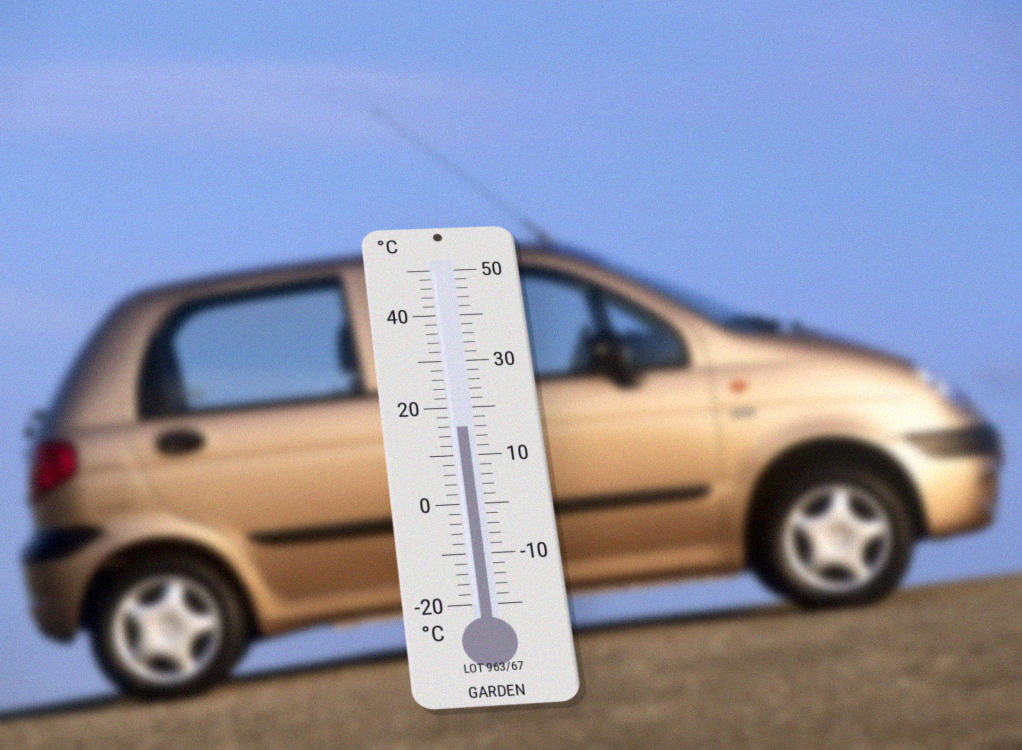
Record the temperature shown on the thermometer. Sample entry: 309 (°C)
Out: 16 (°C)
